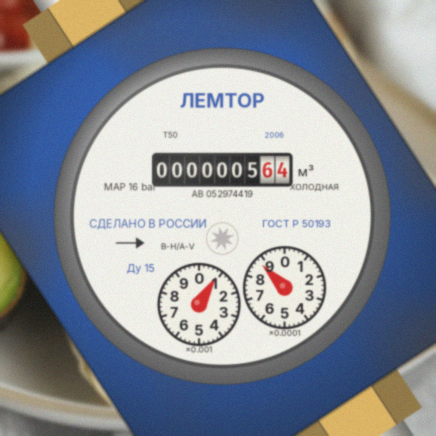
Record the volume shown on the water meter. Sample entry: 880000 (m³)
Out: 5.6408 (m³)
